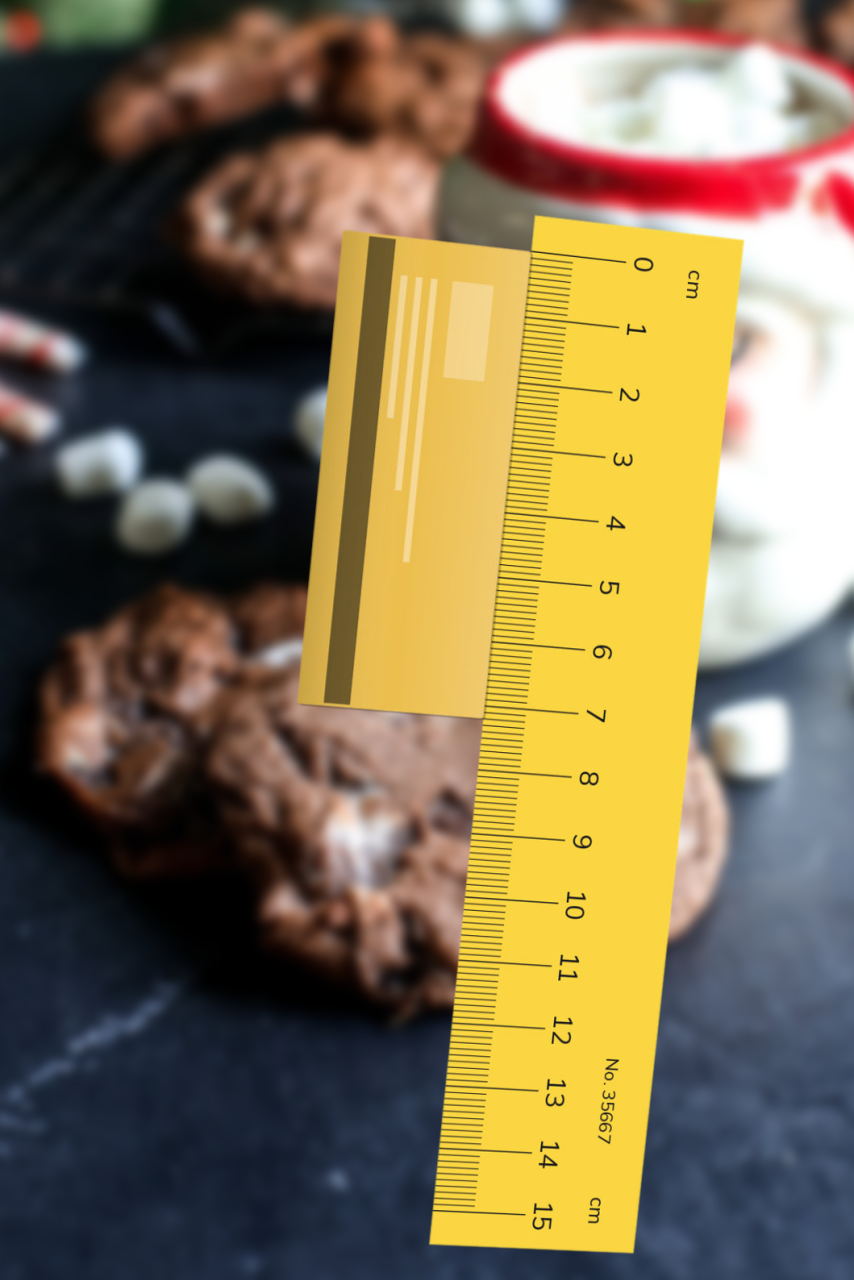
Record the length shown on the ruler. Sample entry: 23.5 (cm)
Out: 7.2 (cm)
